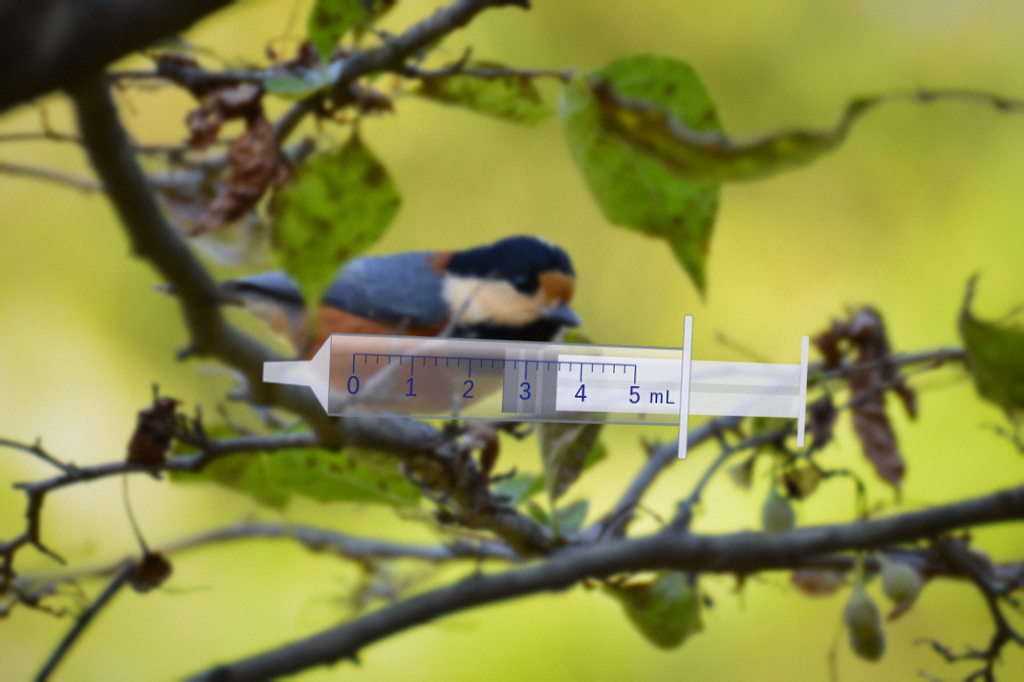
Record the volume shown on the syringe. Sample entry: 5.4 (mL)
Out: 2.6 (mL)
